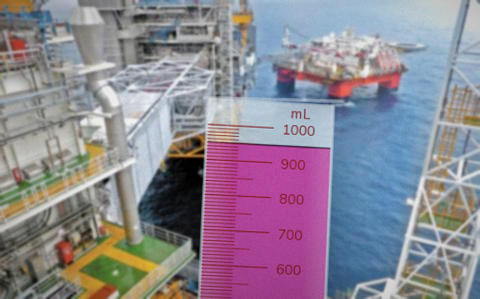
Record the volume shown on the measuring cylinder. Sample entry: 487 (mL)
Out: 950 (mL)
